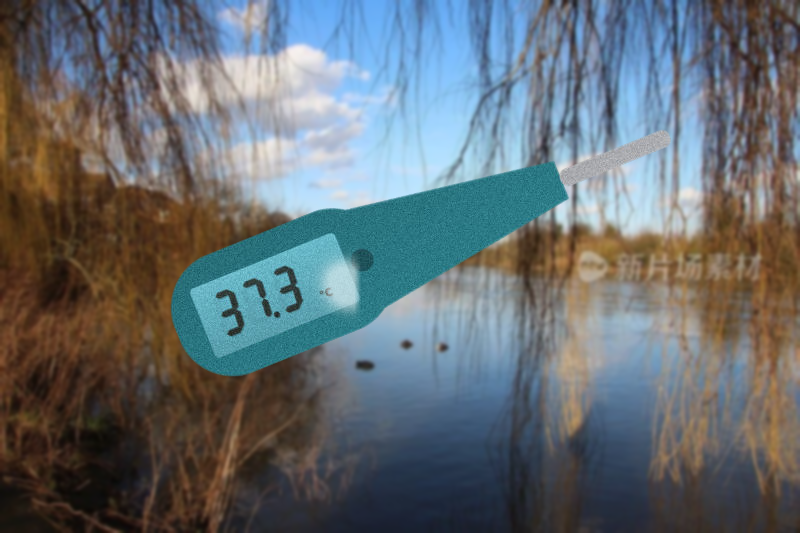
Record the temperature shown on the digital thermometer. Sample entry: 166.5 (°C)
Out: 37.3 (°C)
